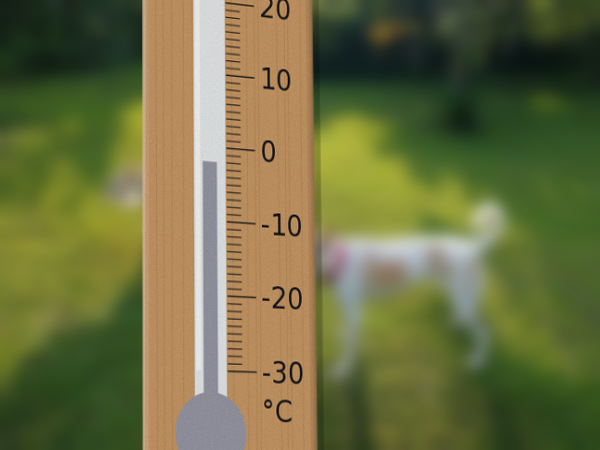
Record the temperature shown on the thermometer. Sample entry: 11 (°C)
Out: -2 (°C)
